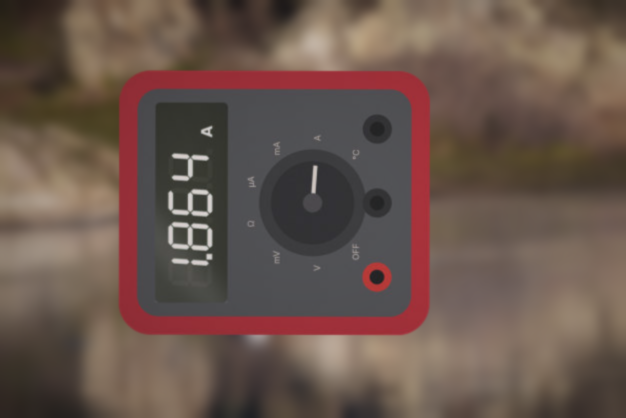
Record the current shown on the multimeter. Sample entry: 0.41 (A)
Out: 1.864 (A)
